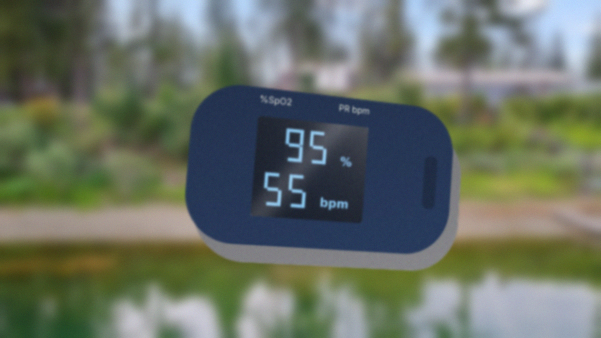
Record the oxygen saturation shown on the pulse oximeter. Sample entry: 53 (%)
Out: 95 (%)
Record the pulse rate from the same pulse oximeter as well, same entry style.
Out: 55 (bpm)
